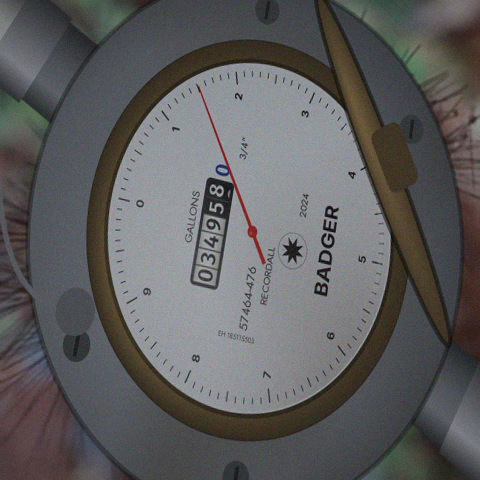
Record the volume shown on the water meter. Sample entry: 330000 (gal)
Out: 349581.5 (gal)
